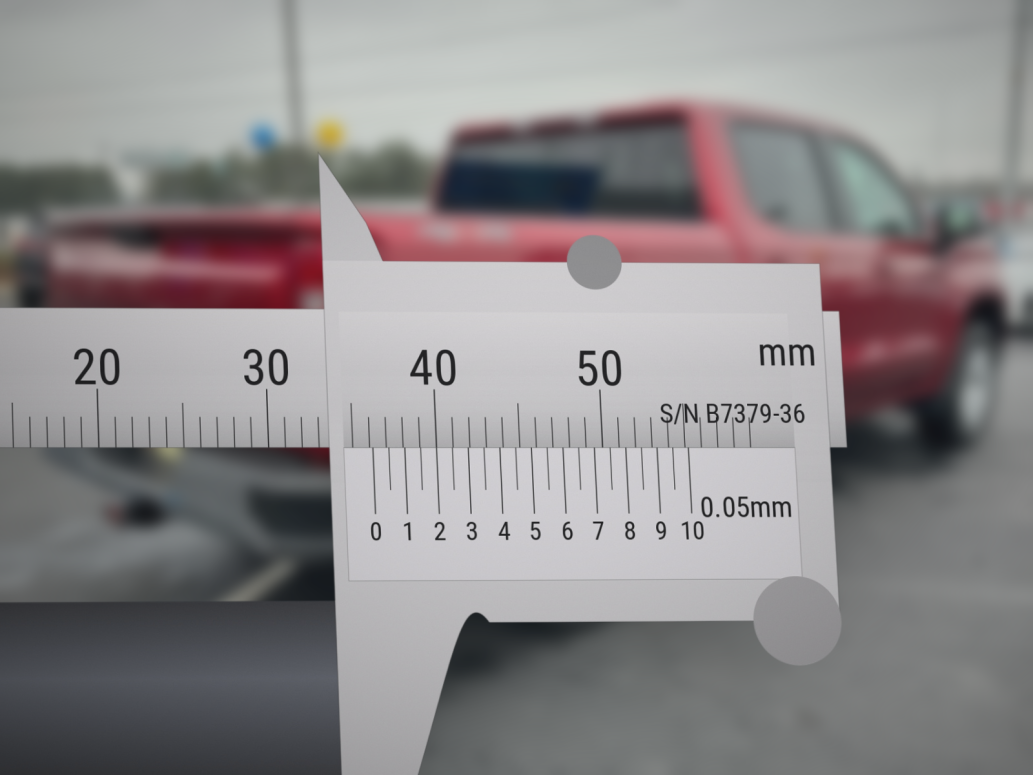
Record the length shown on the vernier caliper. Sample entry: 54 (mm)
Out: 36.2 (mm)
